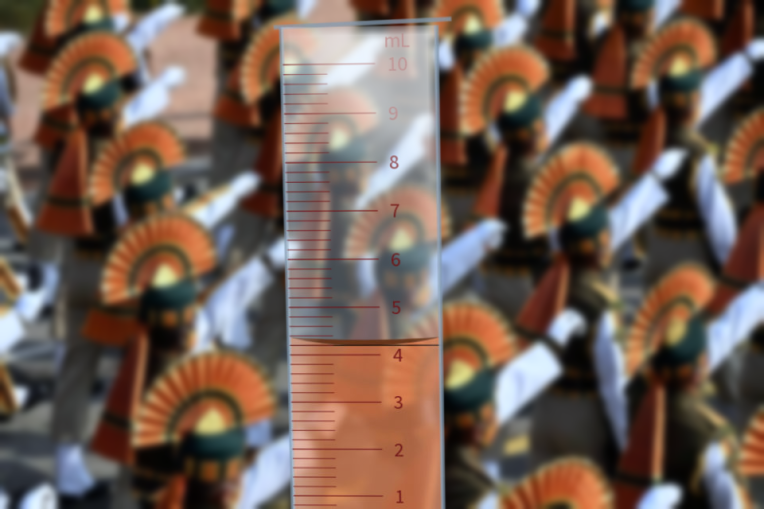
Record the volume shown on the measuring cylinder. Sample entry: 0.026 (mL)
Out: 4.2 (mL)
